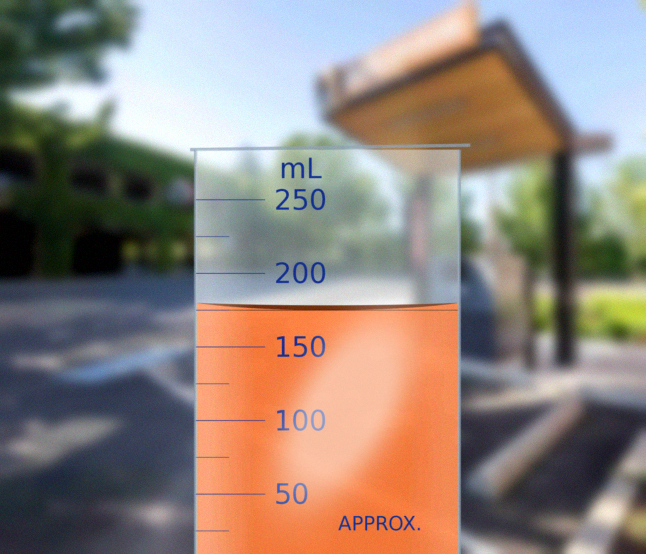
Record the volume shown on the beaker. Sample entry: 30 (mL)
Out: 175 (mL)
